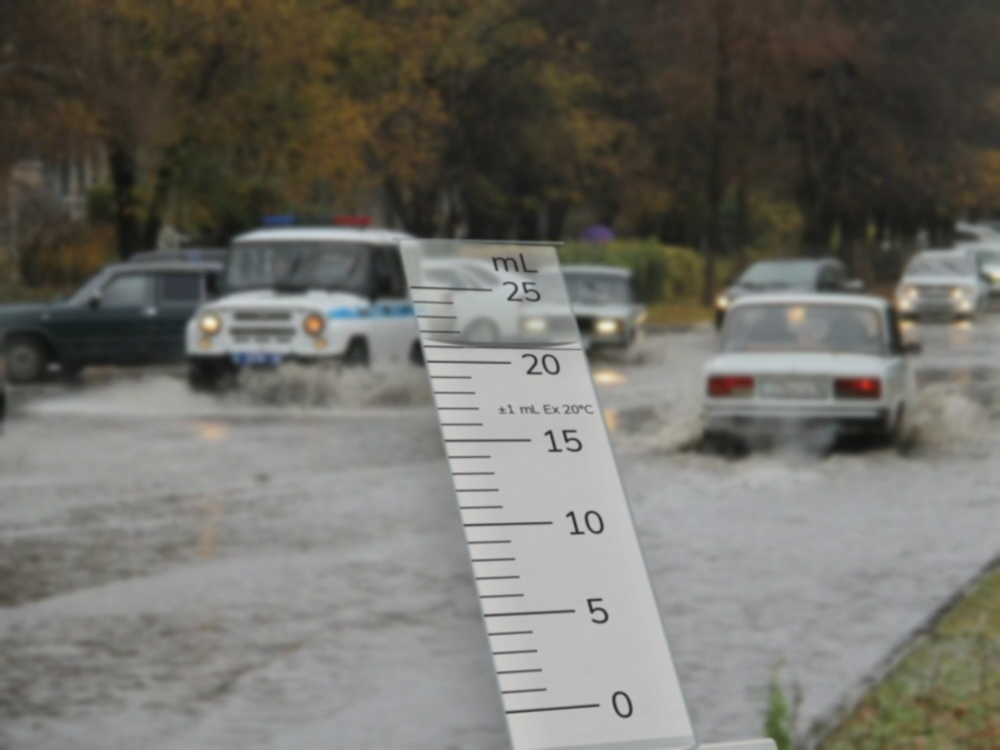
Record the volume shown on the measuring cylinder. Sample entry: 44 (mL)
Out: 21 (mL)
